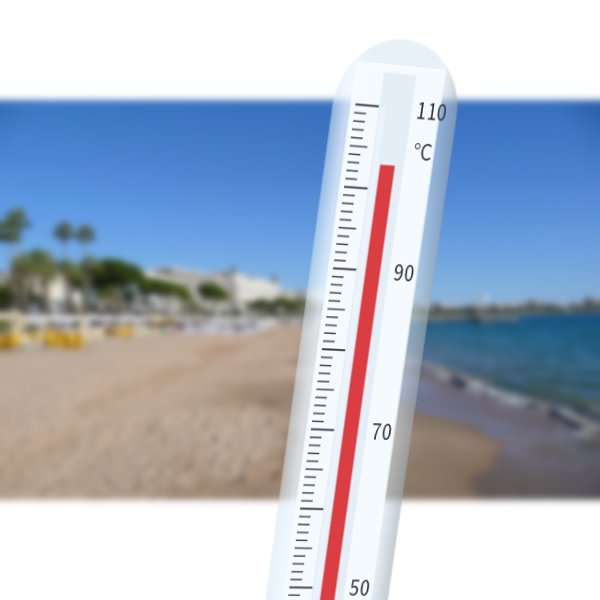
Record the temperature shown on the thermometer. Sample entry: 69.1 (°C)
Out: 103 (°C)
